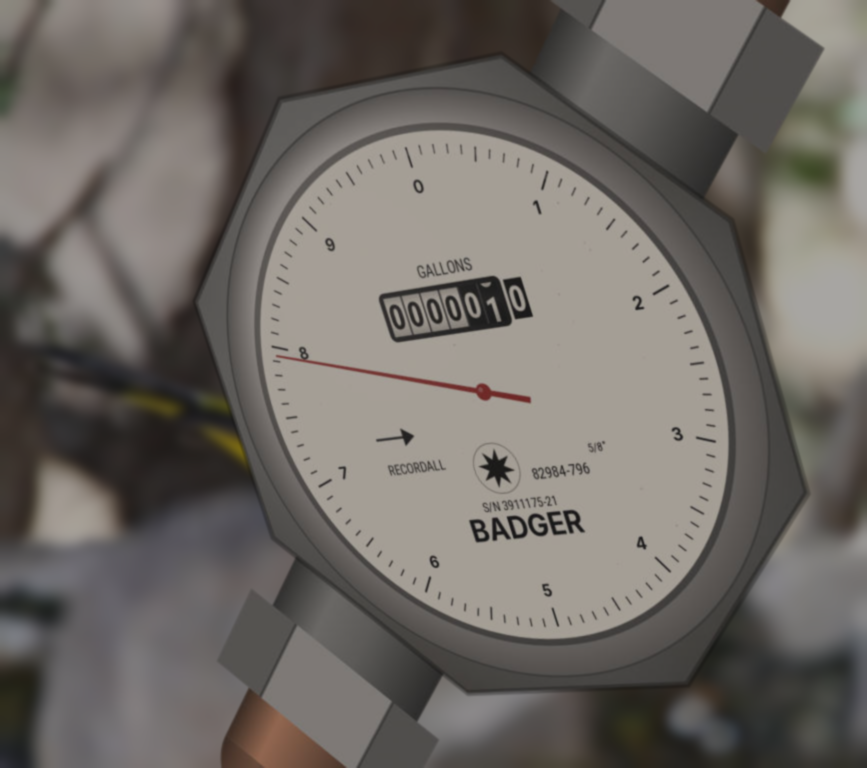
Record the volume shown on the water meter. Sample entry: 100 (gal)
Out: 7.9 (gal)
